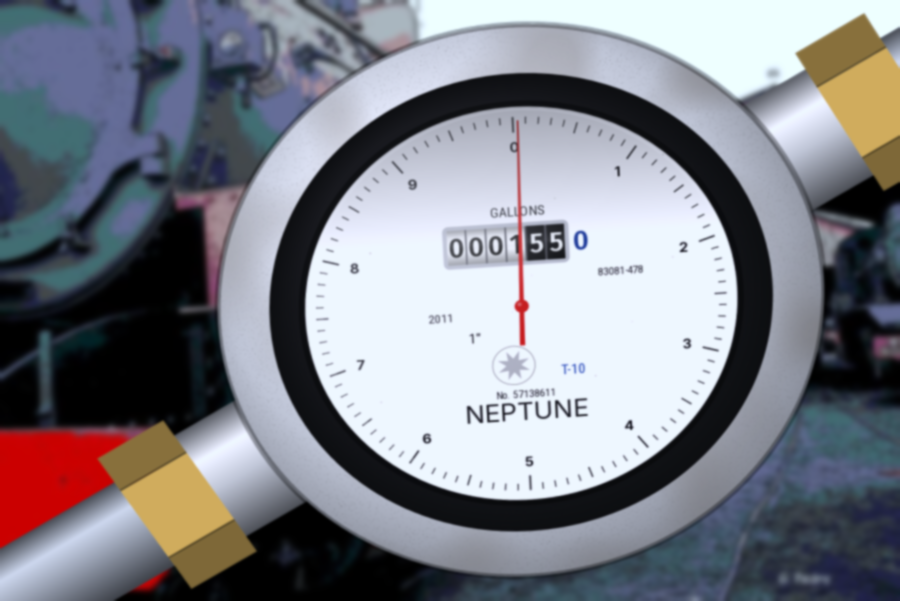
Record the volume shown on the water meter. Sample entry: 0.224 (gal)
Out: 1550.0 (gal)
